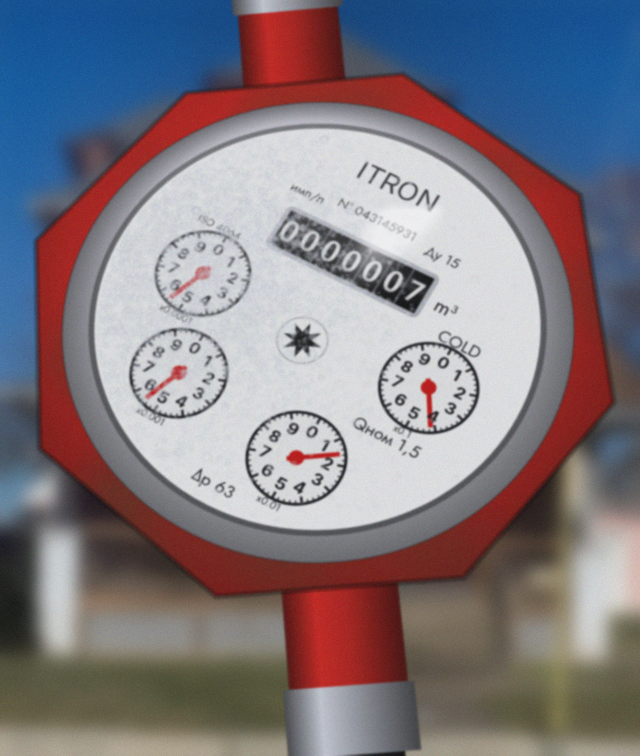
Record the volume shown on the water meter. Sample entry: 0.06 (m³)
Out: 7.4155 (m³)
